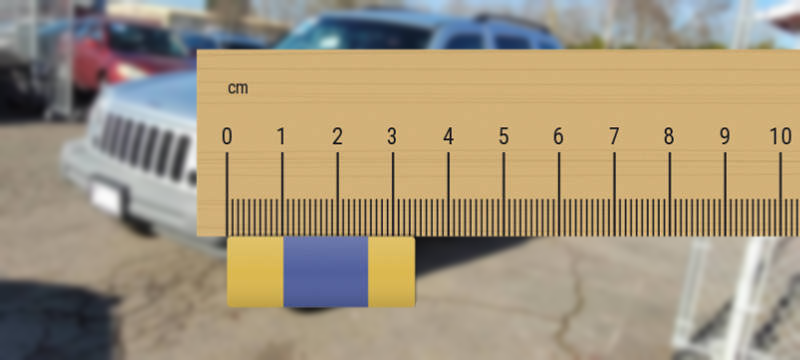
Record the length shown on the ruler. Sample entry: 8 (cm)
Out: 3.4 (cm)
